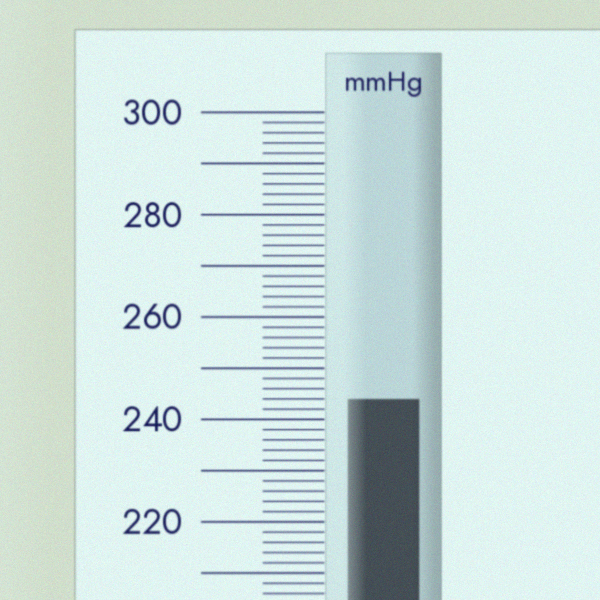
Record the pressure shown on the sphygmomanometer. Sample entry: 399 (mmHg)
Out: 244 (mmHg)
